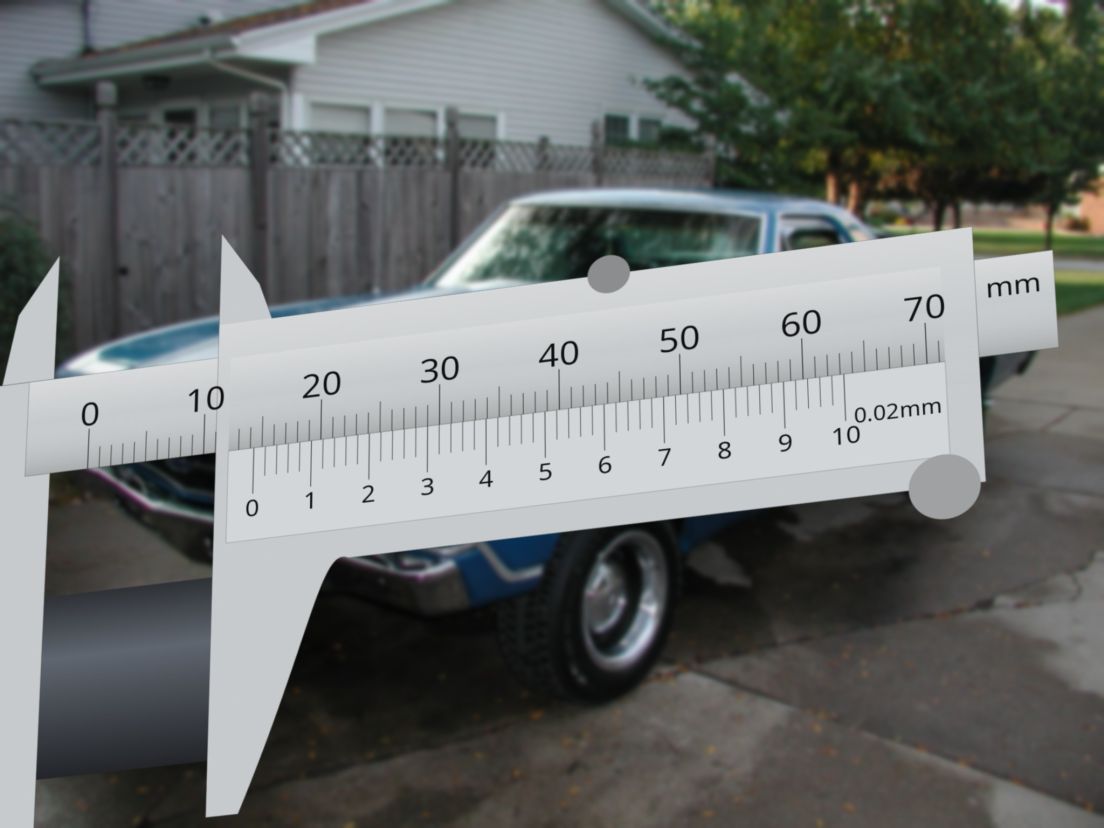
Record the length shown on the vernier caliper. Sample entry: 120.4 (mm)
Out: 14.3 (mm)
